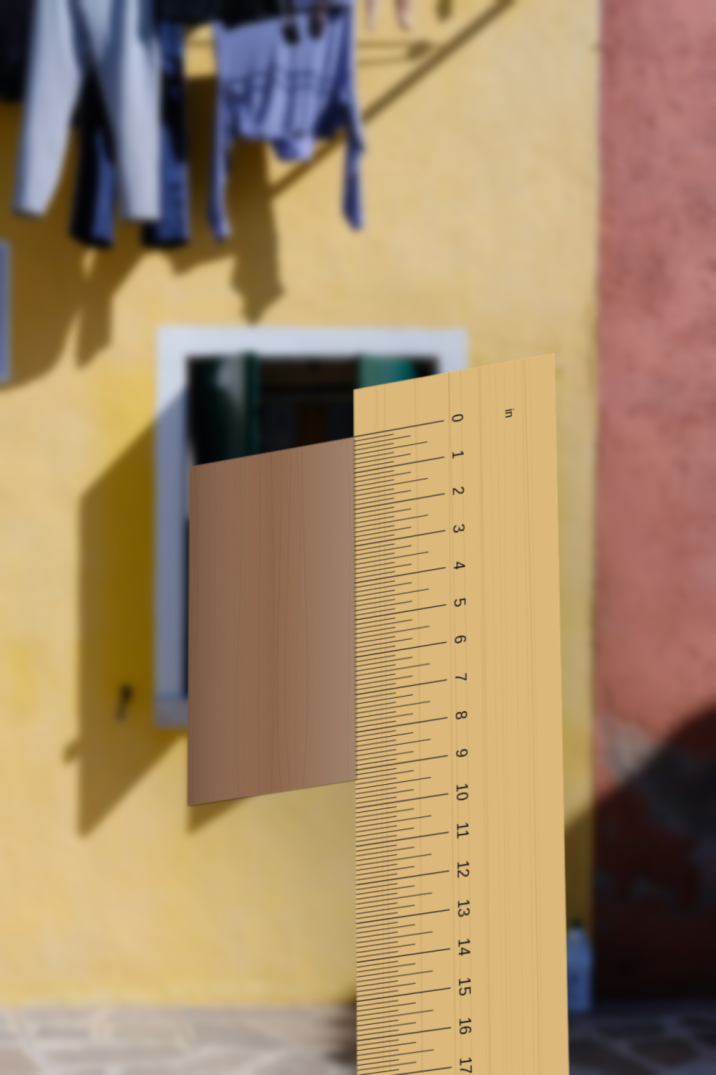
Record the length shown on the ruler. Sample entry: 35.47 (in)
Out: 9.25 (in)
